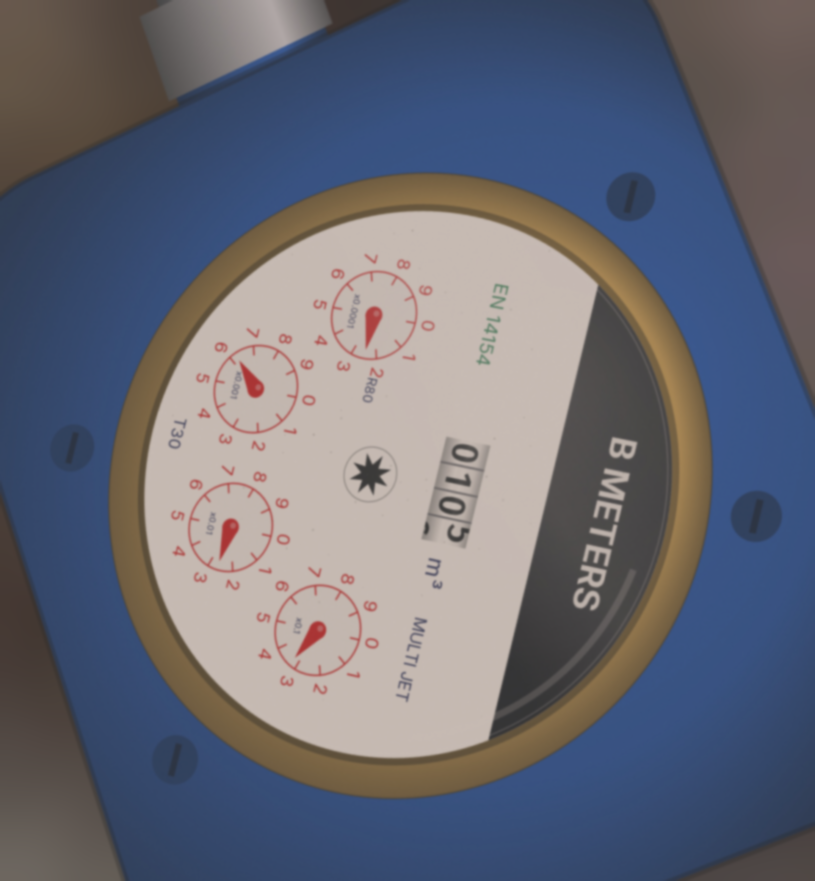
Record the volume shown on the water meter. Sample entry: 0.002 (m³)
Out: 105.3262 (m³)
